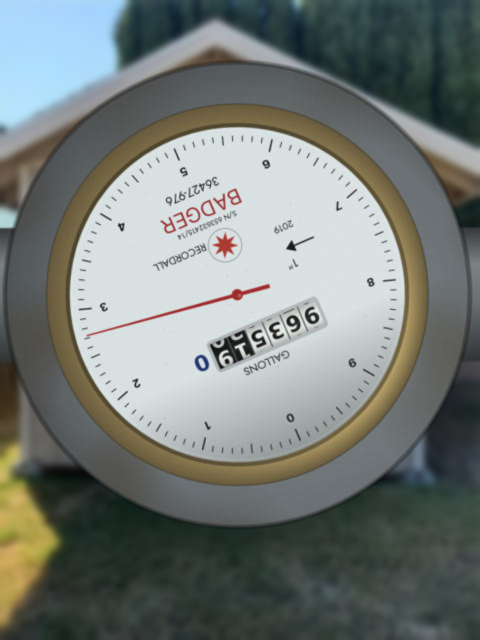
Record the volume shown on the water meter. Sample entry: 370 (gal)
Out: 9635192.7 (gal)
